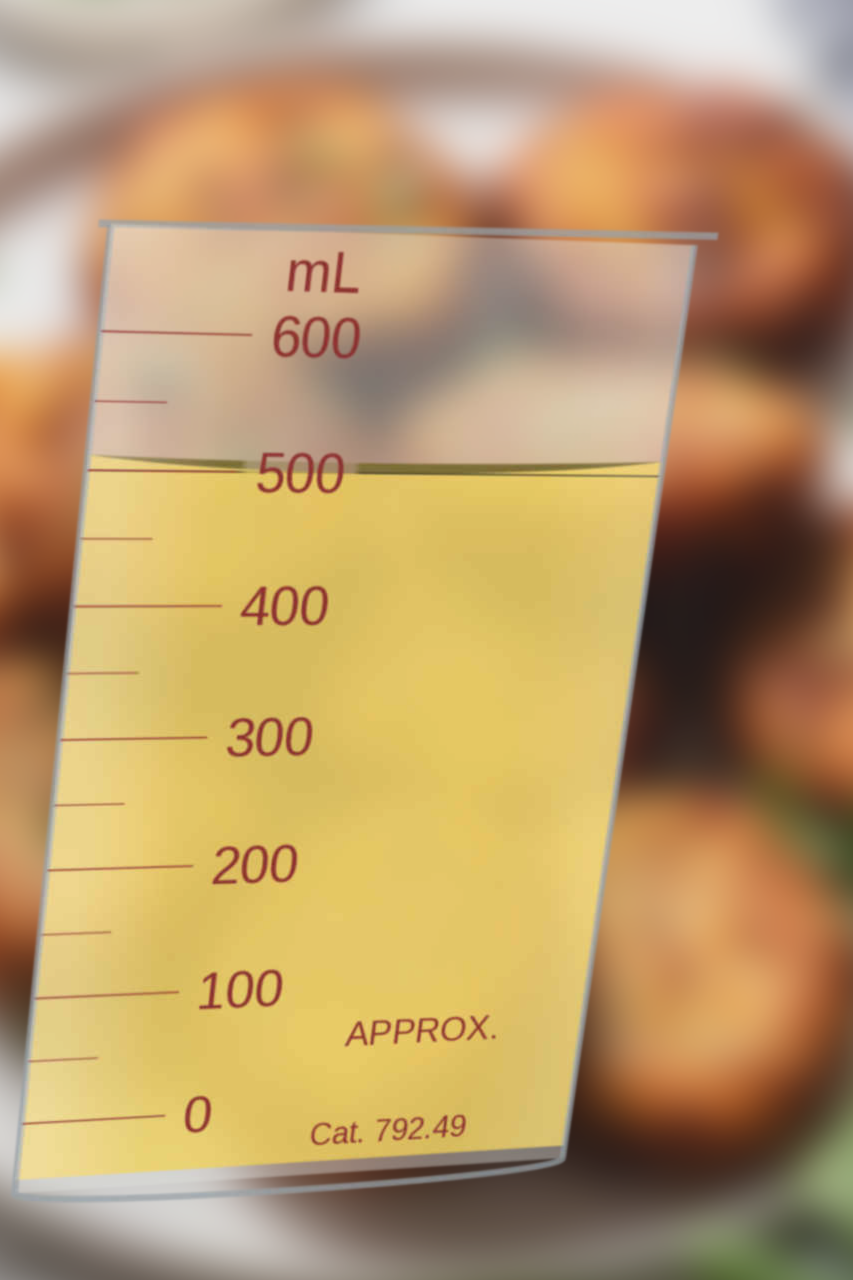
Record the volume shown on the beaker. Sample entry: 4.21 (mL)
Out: 500 (mL)
